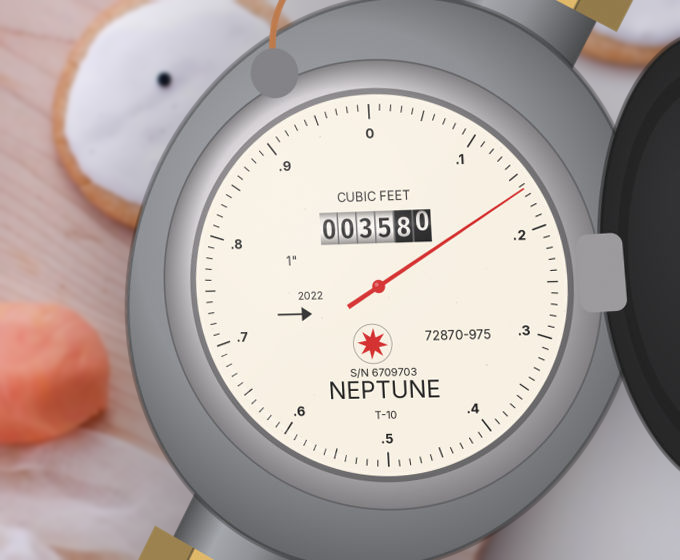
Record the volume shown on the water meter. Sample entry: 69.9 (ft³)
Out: 3580.16 (ft³)
